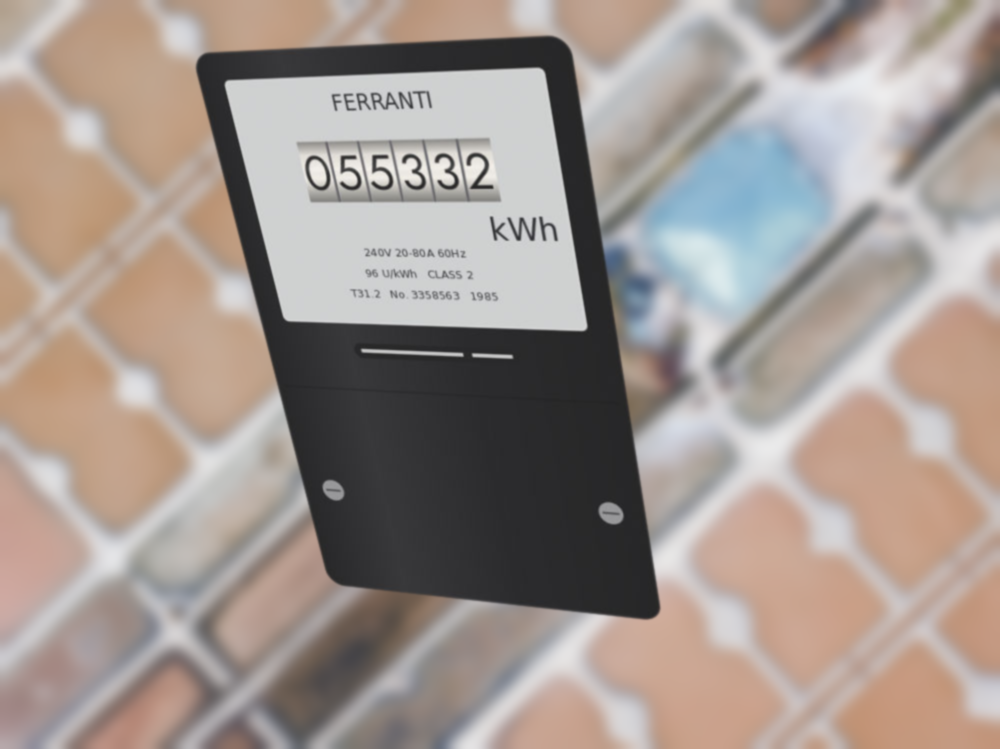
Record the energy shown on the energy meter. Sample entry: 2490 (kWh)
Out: 55332 (kWh)
